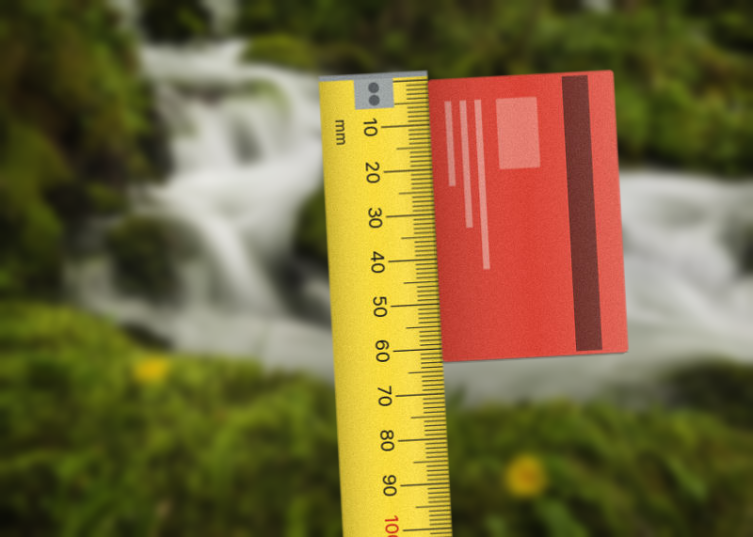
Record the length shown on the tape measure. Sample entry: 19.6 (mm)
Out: 63 (mm)
